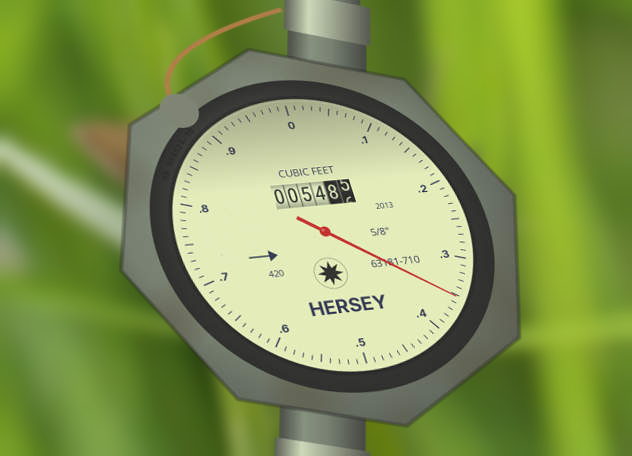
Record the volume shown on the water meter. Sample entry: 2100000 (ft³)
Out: 5485.35 (ft³)
